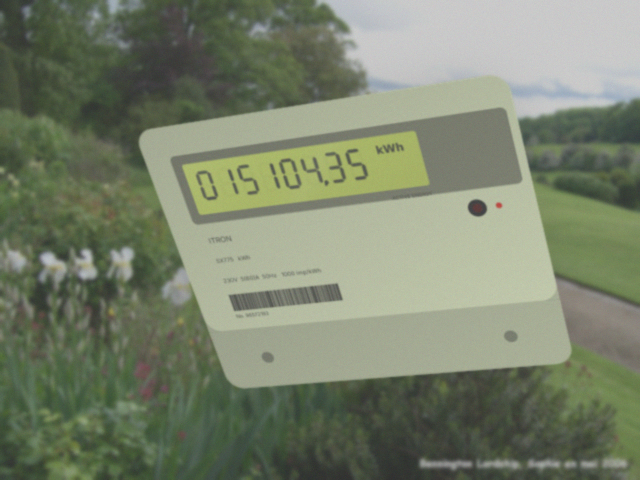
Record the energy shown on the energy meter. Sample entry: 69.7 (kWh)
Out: 15104.35 (kWh)
